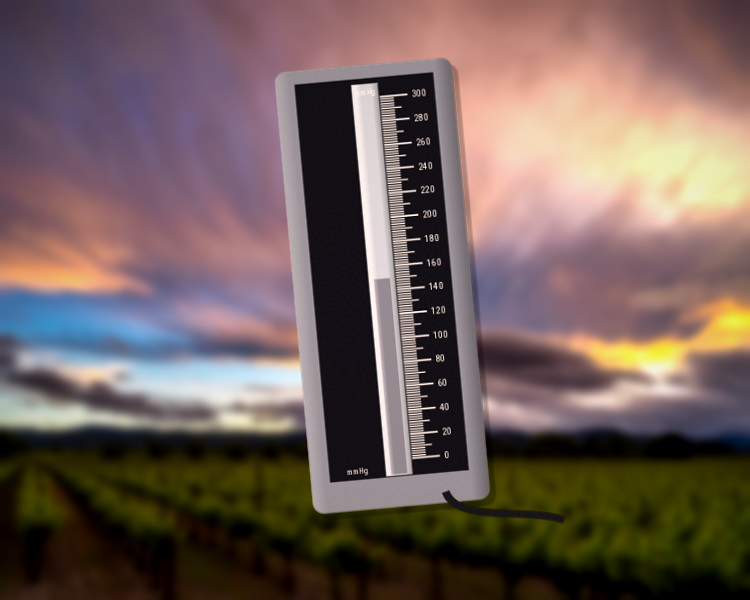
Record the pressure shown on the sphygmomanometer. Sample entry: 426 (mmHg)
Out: 150 (mmHg)
